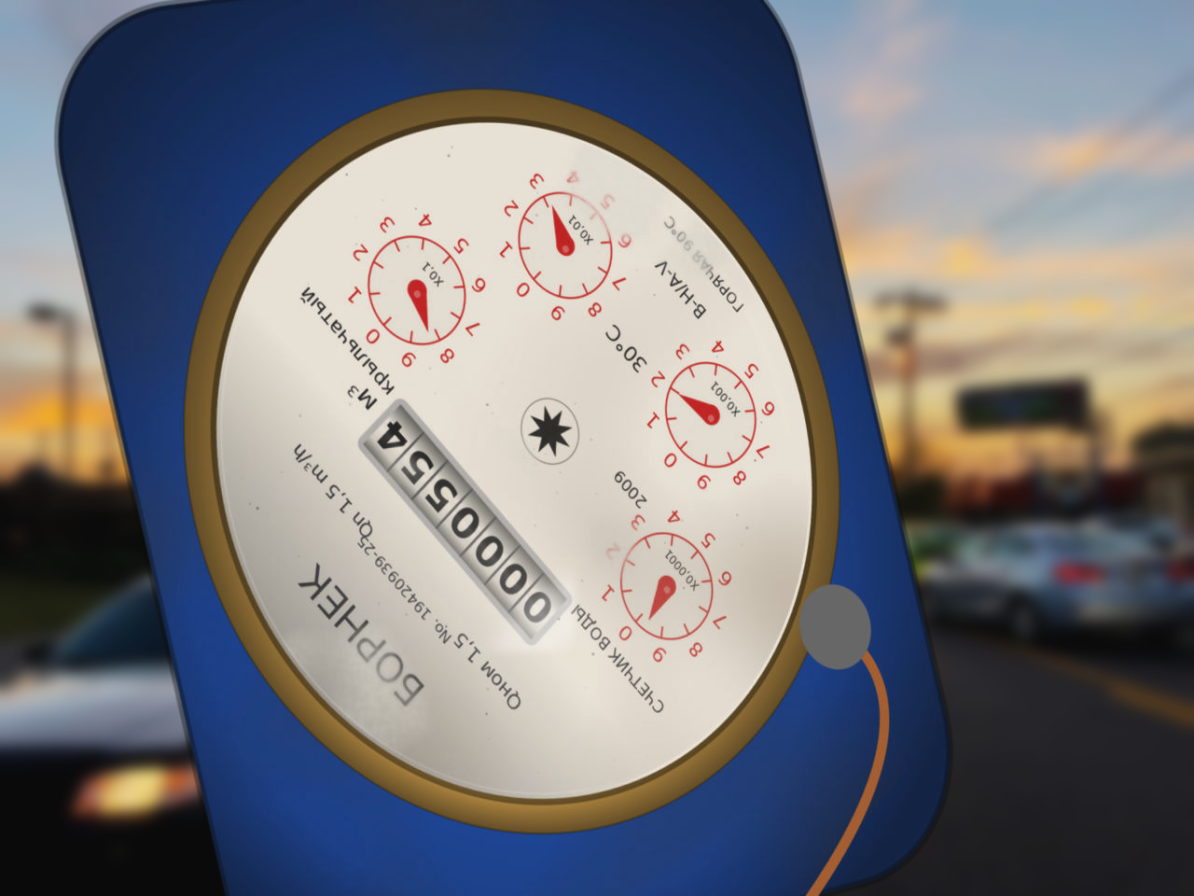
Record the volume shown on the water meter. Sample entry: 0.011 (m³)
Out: 554.8319 (m³)
